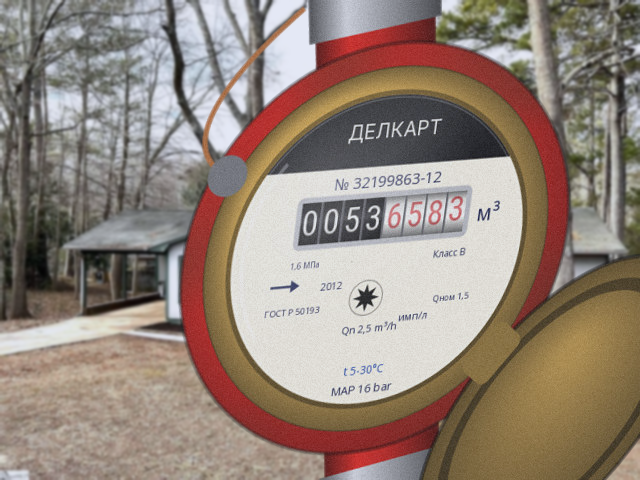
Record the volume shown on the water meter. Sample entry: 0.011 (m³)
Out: 53.6583 (m³)
